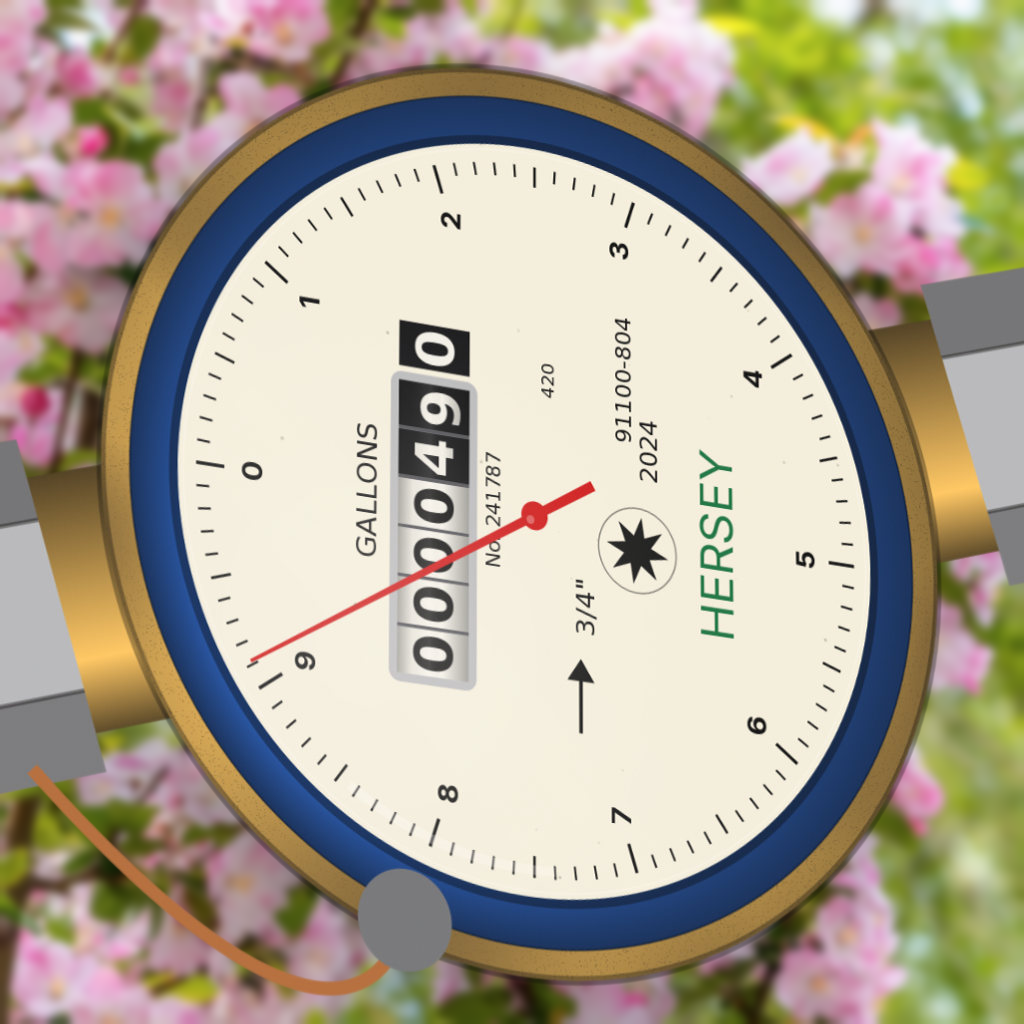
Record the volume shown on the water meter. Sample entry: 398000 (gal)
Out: 489.1 (gal)
